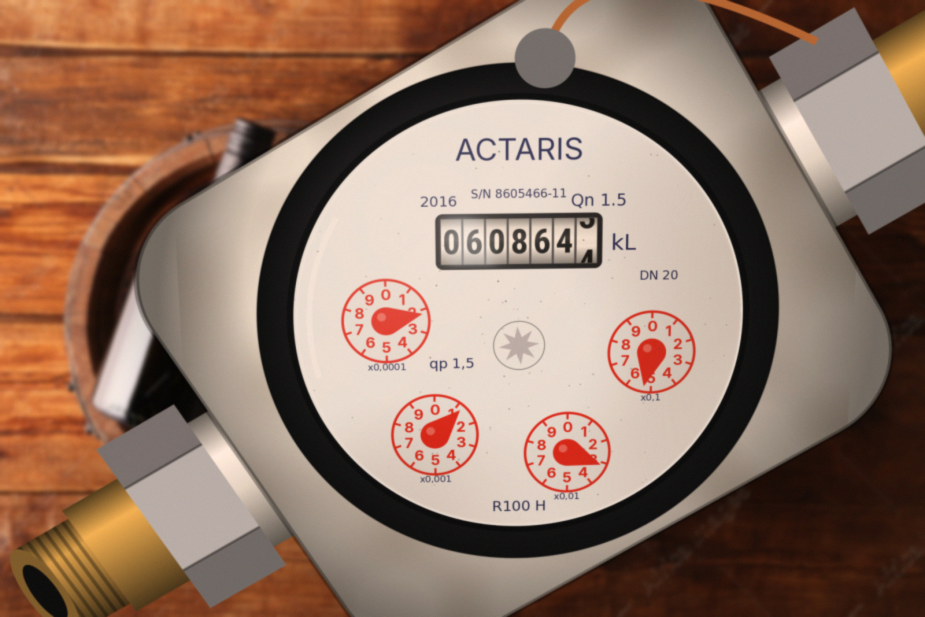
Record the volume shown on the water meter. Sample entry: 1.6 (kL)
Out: 608643.5312 (kL)
